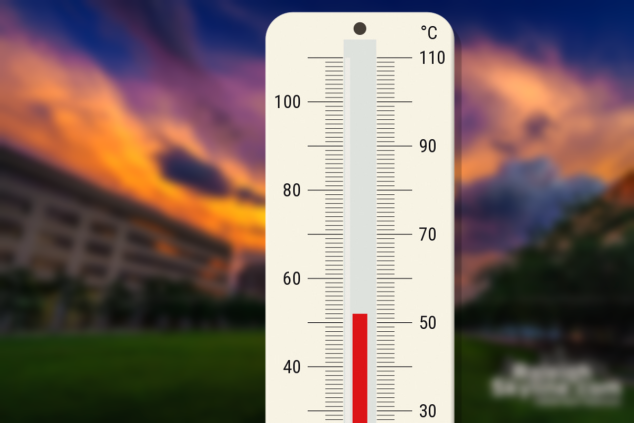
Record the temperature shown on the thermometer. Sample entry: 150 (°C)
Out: 52 (°C)
